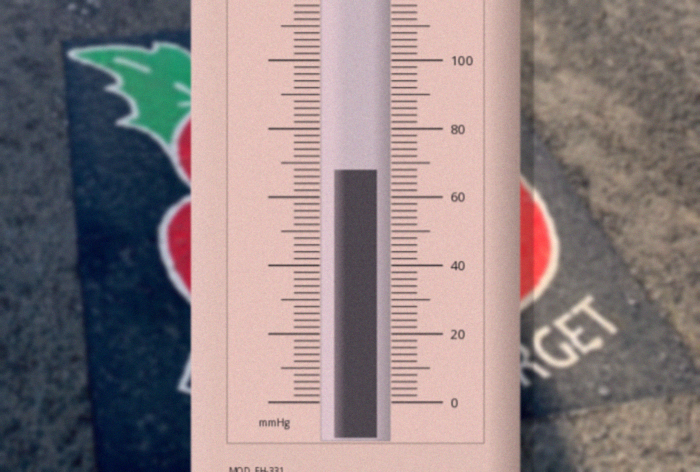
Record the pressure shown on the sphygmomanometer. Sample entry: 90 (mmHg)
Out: 68 (mmHg)
